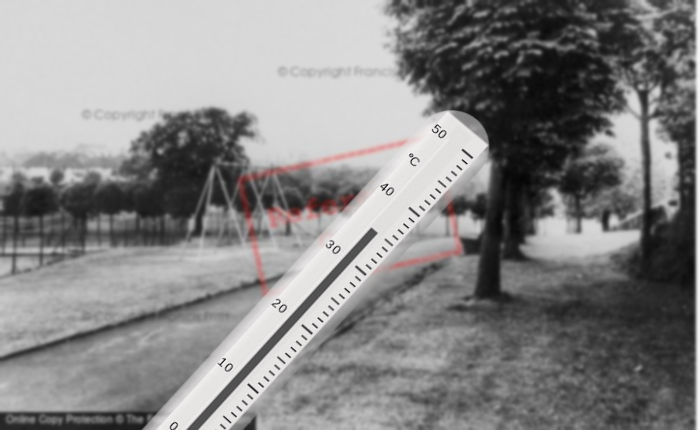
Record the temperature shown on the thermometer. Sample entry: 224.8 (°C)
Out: 35 (°C)
